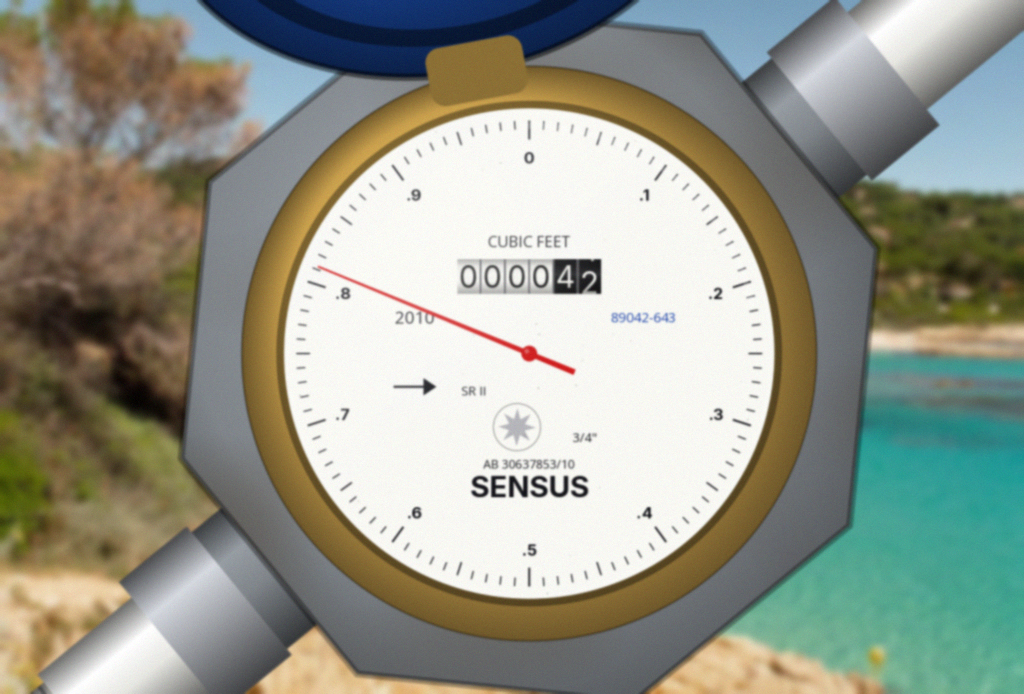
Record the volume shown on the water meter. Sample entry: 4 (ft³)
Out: 41.81 (ft³)
